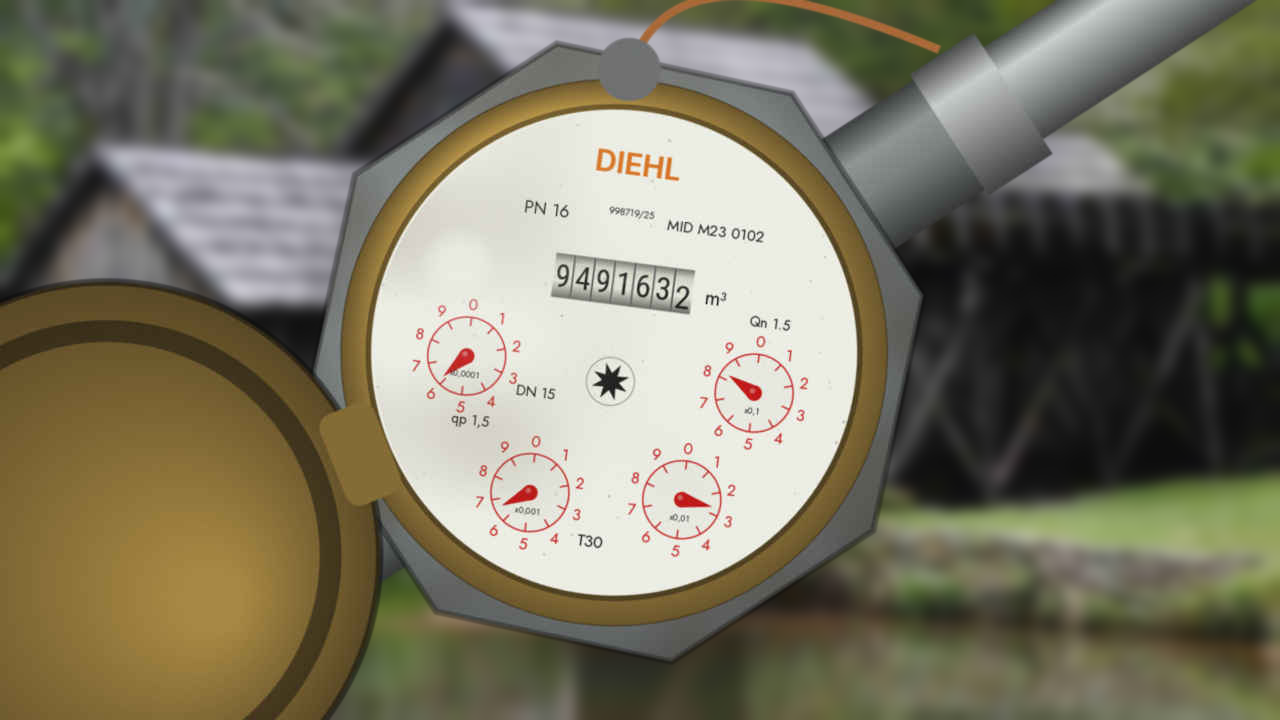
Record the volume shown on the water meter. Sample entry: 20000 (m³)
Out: 9491631.8266 (m³)
